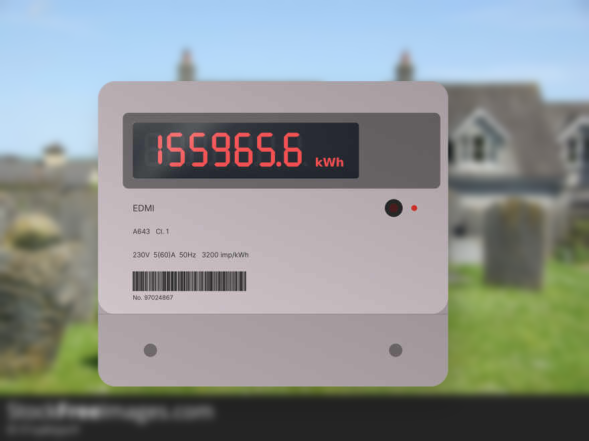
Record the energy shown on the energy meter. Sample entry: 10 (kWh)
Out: 155965.6 (kWh)
